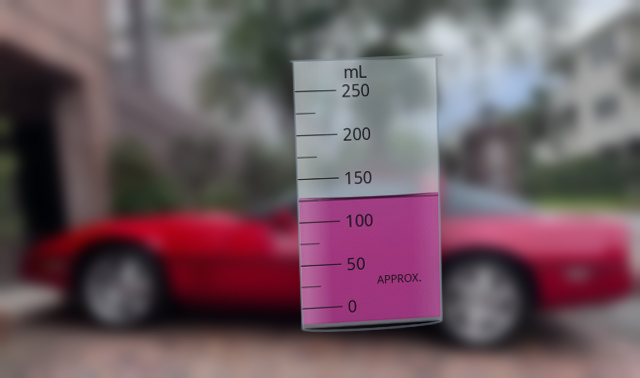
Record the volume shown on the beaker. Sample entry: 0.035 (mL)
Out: 125 (mL)
